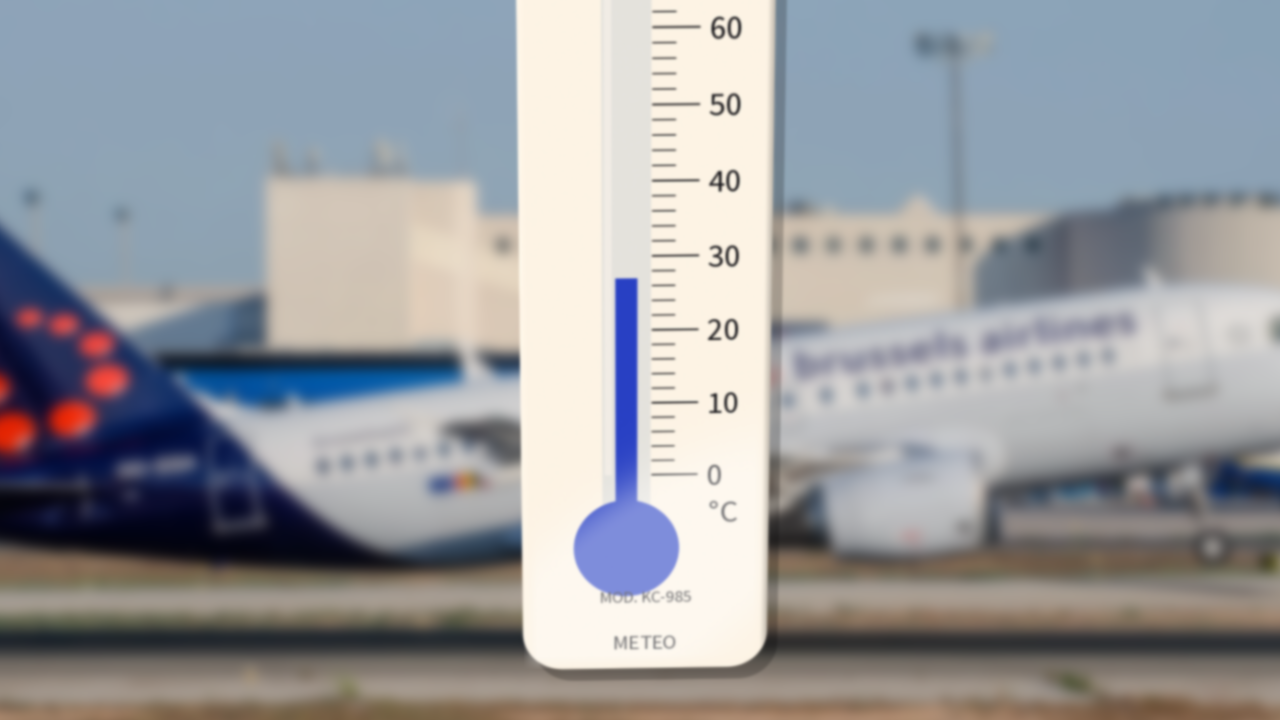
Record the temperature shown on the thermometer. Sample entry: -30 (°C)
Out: 27 (°C)
